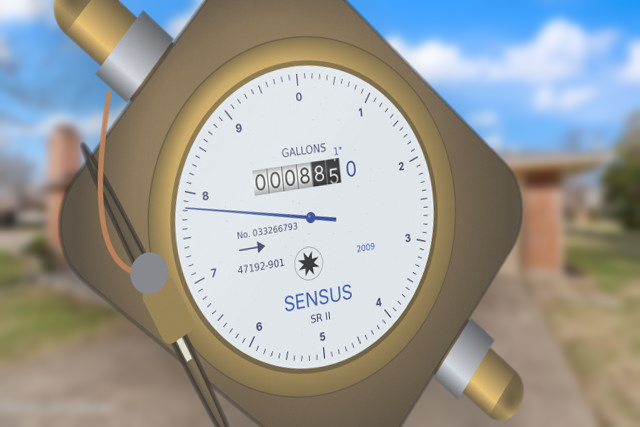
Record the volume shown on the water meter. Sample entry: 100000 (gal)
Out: 8847.8 (gal)
